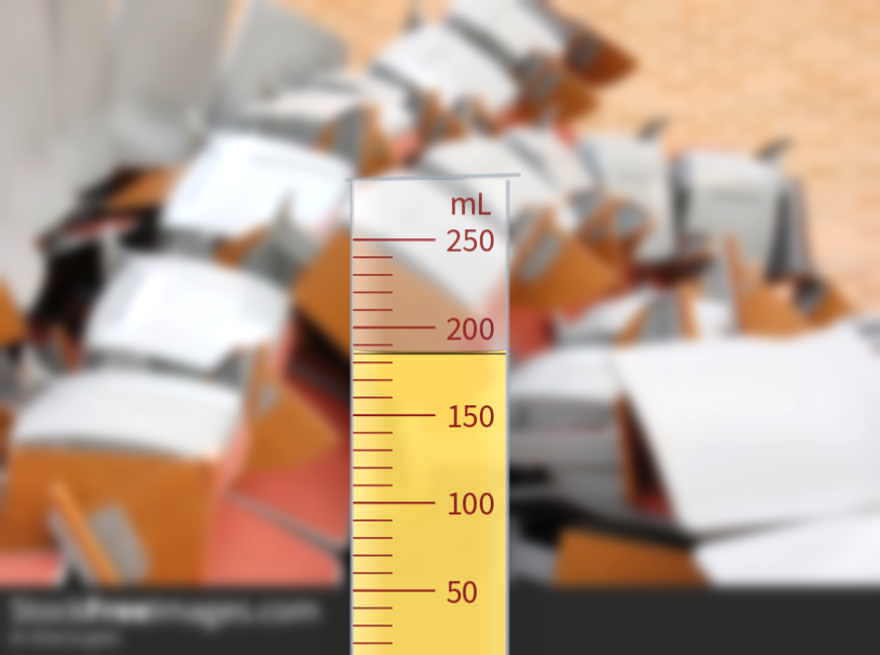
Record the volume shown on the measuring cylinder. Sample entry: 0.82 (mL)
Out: 185 (mL)
